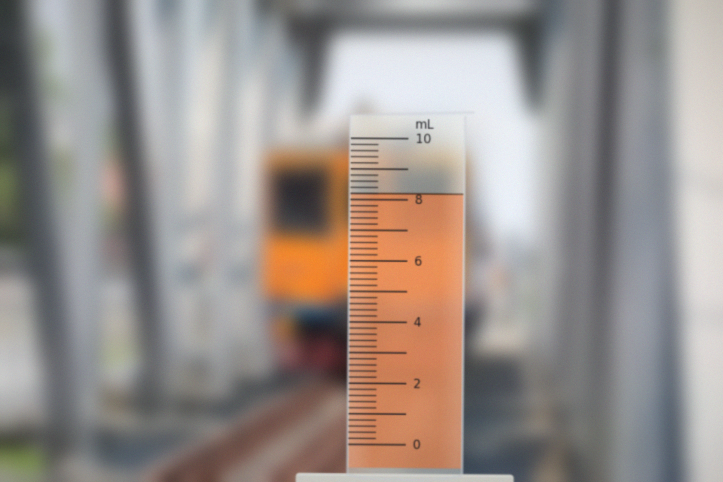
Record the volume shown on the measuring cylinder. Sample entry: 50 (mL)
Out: 8.2 (mL)
